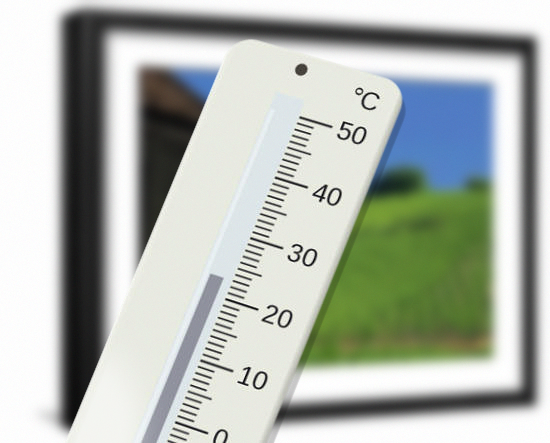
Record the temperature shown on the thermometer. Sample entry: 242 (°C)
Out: 23 (°C)
